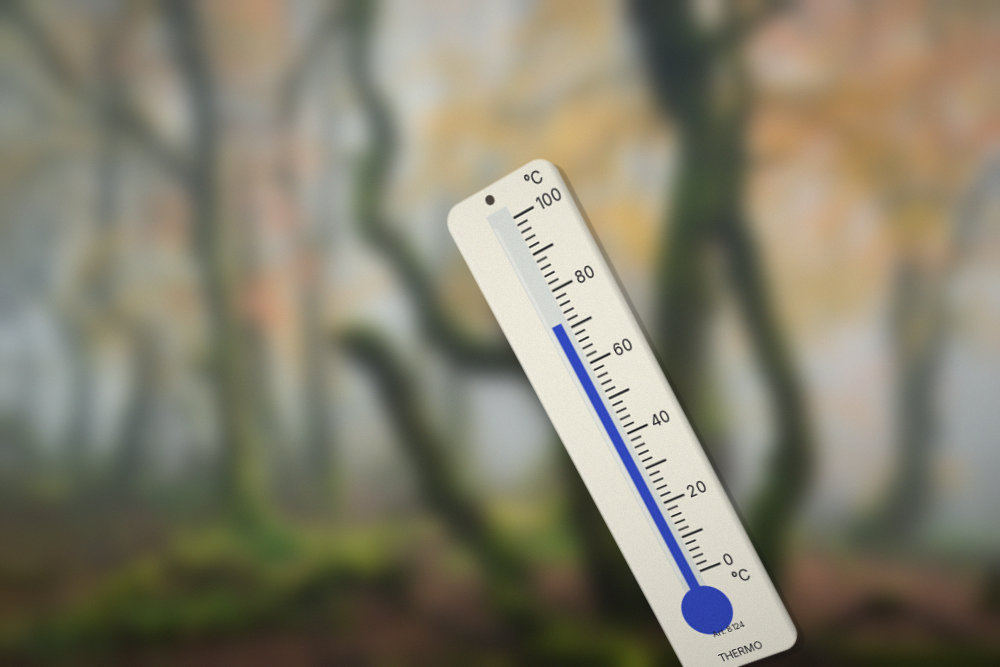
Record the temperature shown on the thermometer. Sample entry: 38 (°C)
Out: 72 (°C)
